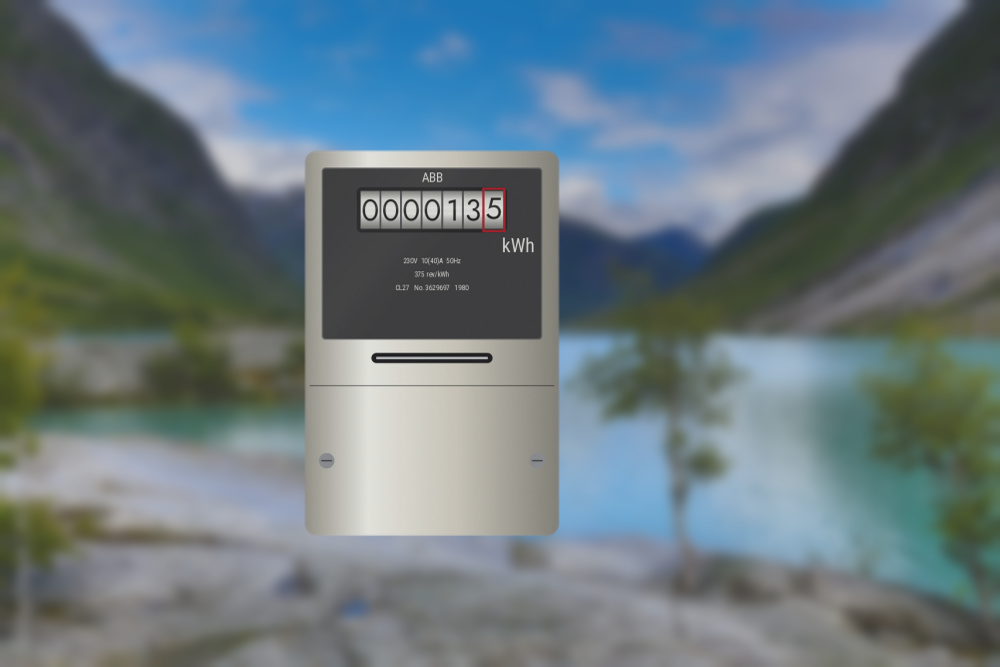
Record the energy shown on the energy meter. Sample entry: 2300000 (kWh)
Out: 13.5 (kWh)
